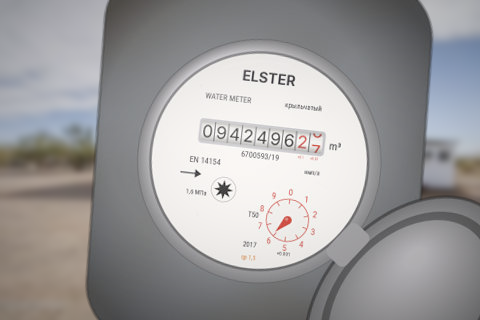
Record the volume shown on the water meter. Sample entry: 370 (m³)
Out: 942496.266 (m³)
